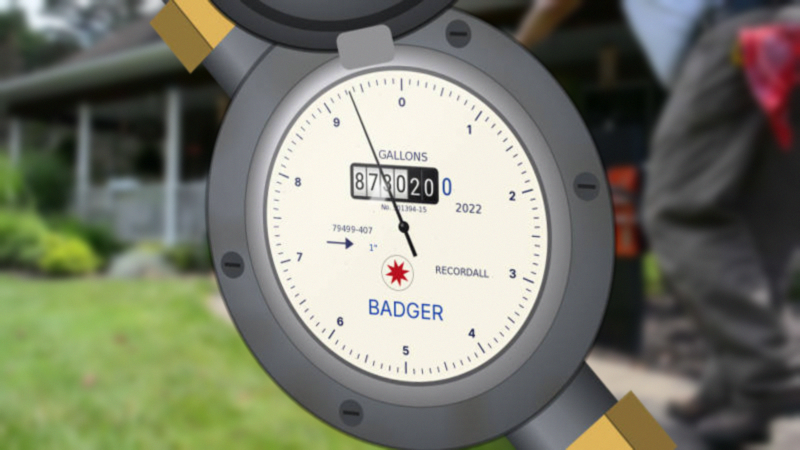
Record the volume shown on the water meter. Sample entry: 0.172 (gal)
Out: 8730199.3 (gal)
